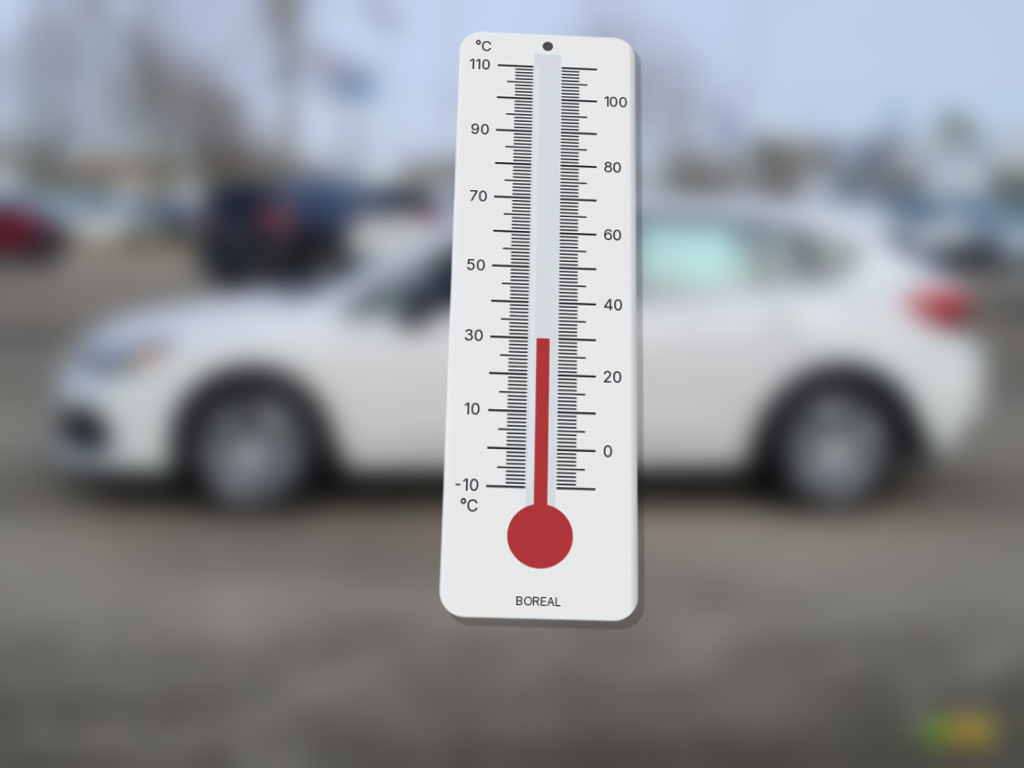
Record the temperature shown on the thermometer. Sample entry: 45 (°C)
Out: 30 (°C)
